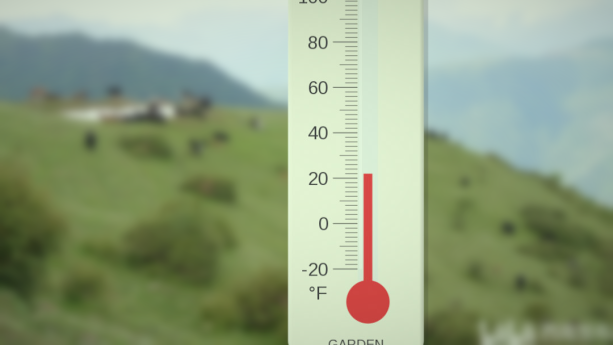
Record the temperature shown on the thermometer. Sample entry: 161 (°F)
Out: 22 (°F)
